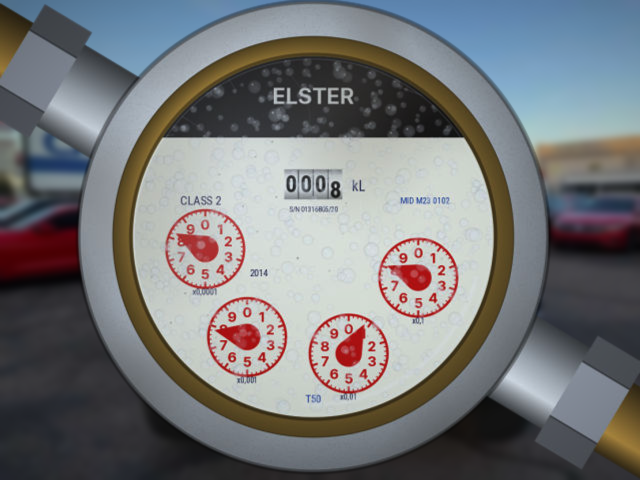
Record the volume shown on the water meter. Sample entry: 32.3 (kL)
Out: 7.8078 (kL)
